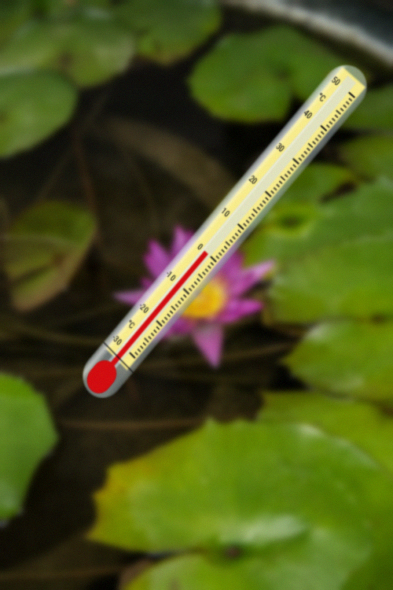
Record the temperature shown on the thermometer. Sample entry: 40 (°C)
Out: 0 (°C)
